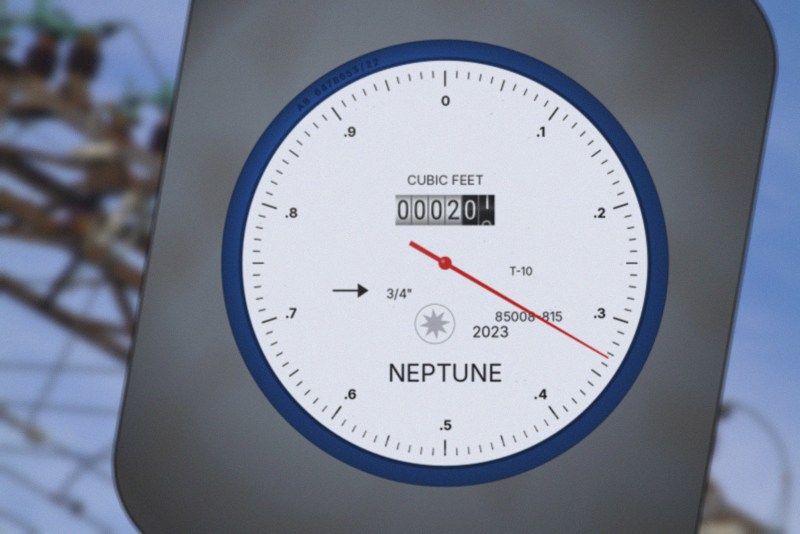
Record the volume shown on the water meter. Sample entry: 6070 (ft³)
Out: 201.33 (ft³)
